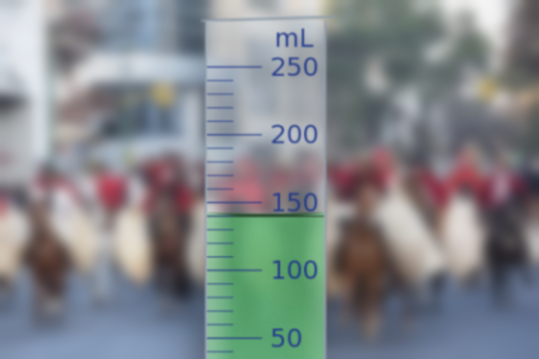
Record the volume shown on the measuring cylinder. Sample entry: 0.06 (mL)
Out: 140 (mL)
